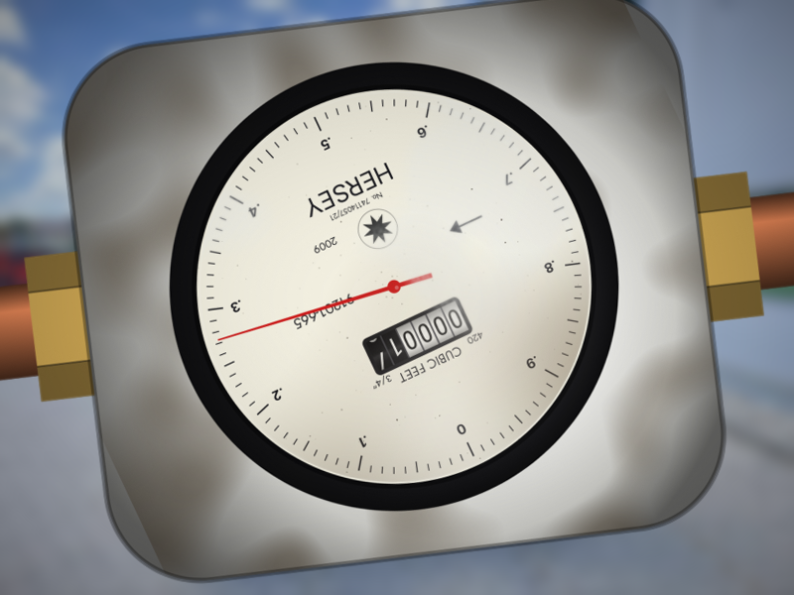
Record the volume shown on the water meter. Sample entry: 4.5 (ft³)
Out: 17.27 (ft³)
